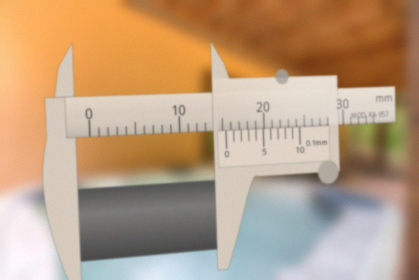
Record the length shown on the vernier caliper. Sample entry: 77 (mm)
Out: 15.4 (mm)
